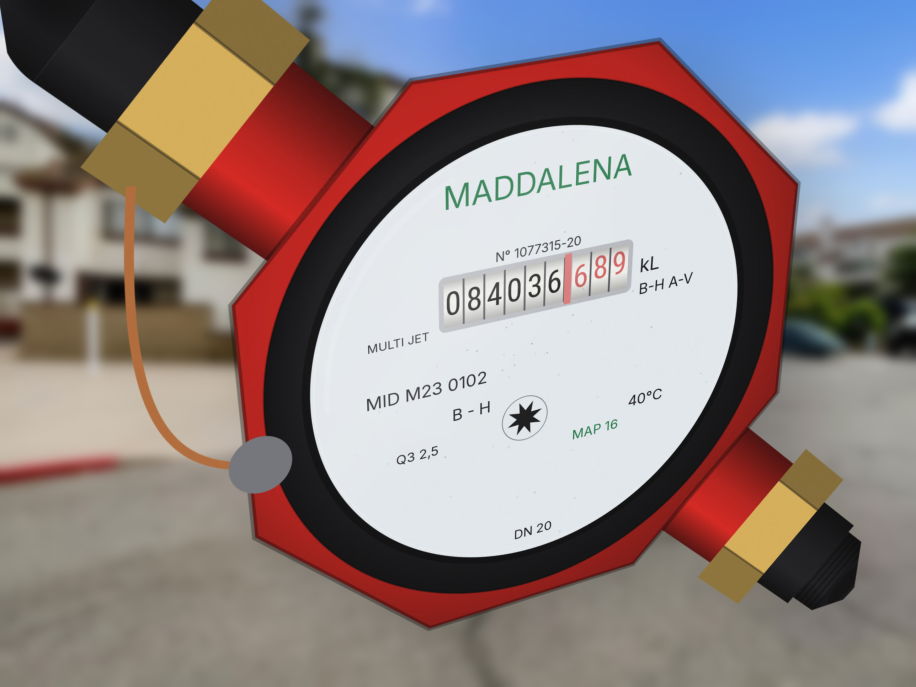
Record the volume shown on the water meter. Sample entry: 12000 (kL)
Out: 84036.689 (kL)
